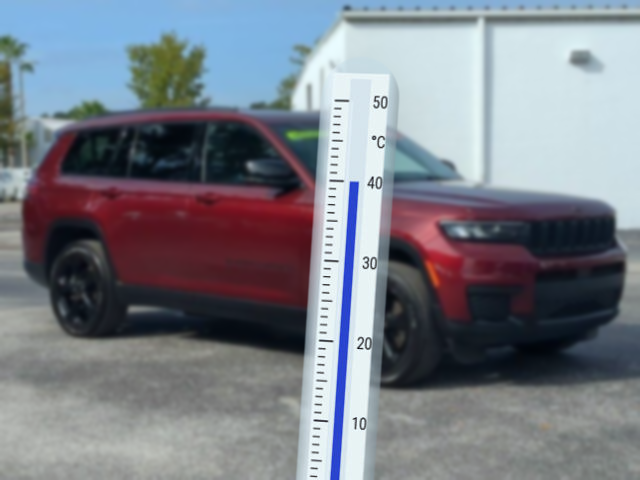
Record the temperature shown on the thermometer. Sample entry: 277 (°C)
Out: 40 (°C)
